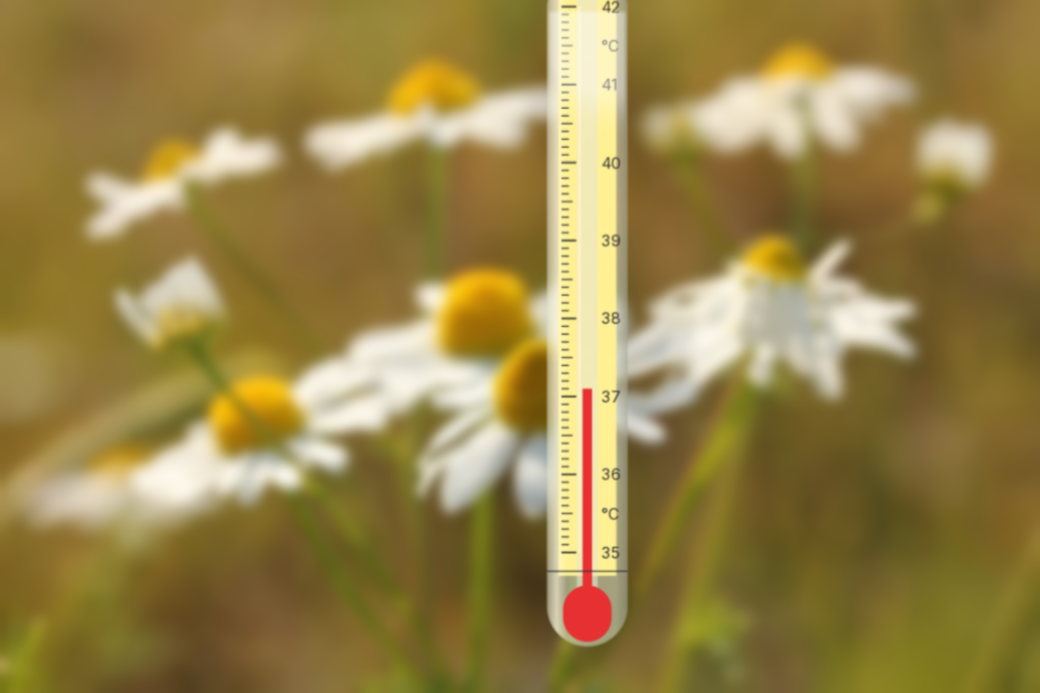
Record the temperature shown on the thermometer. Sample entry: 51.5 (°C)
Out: 37.1 (°C)
